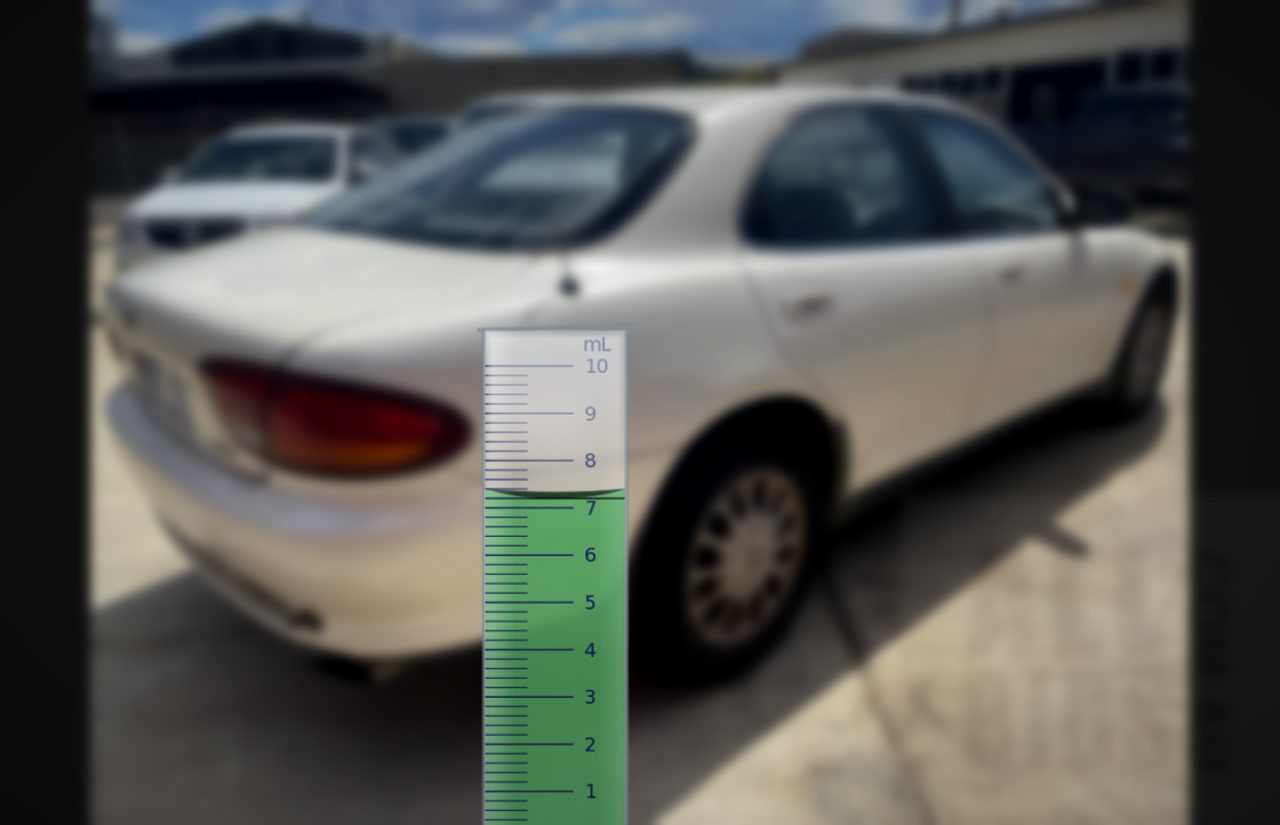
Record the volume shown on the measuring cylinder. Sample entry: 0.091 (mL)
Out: 7.2 (mL)
